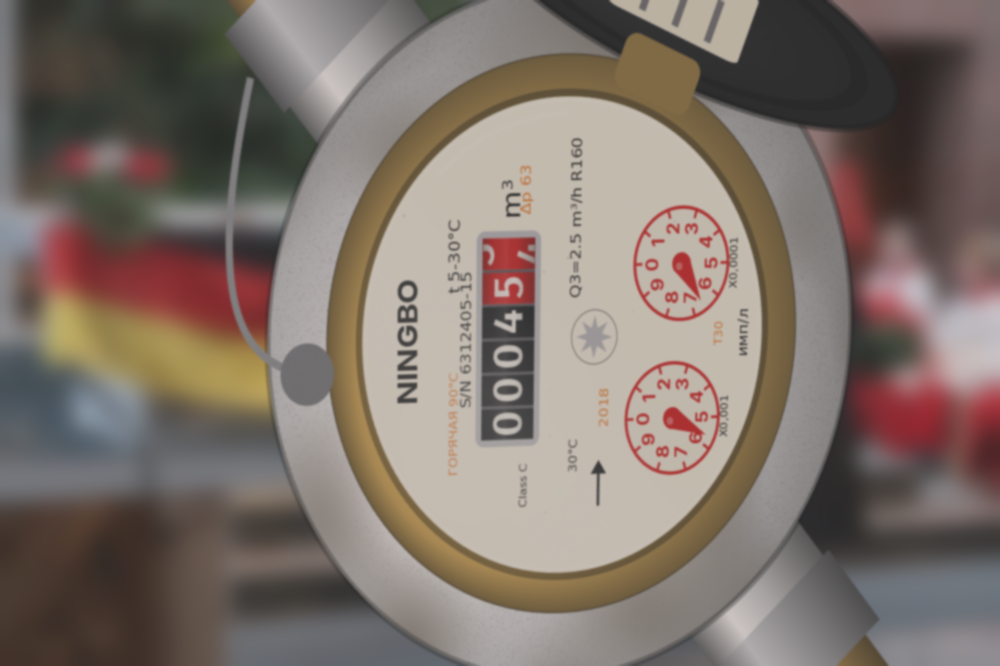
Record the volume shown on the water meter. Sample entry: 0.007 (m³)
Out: 4.5356 (m³)
